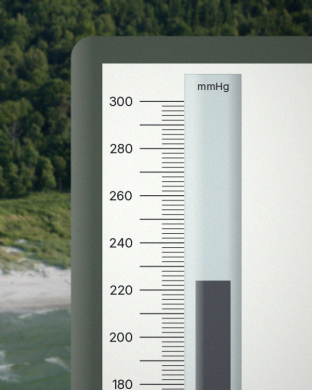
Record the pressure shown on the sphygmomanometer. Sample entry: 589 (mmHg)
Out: 224 (mmHg)
